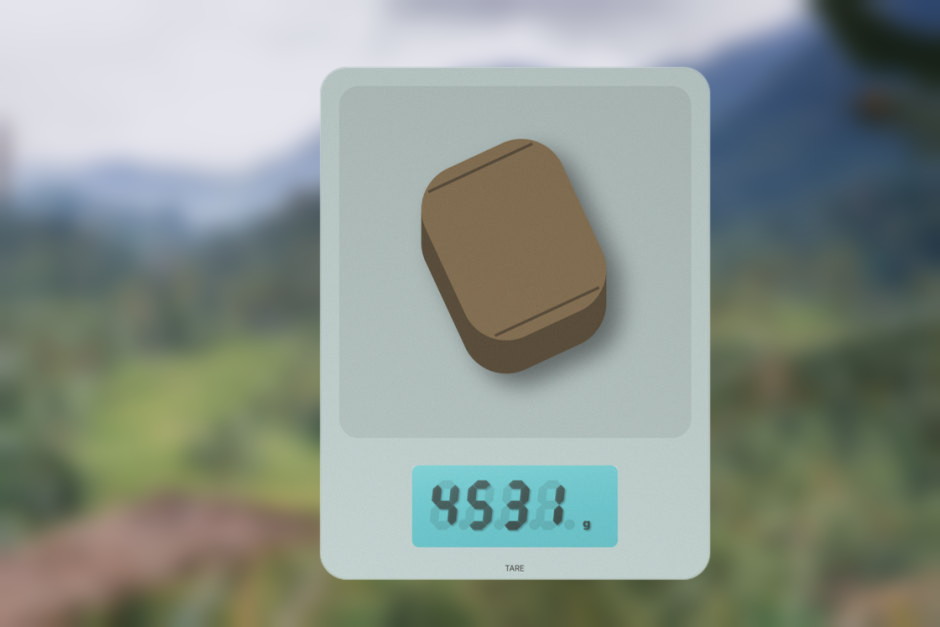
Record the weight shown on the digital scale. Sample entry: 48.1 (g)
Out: 4531 (g)
